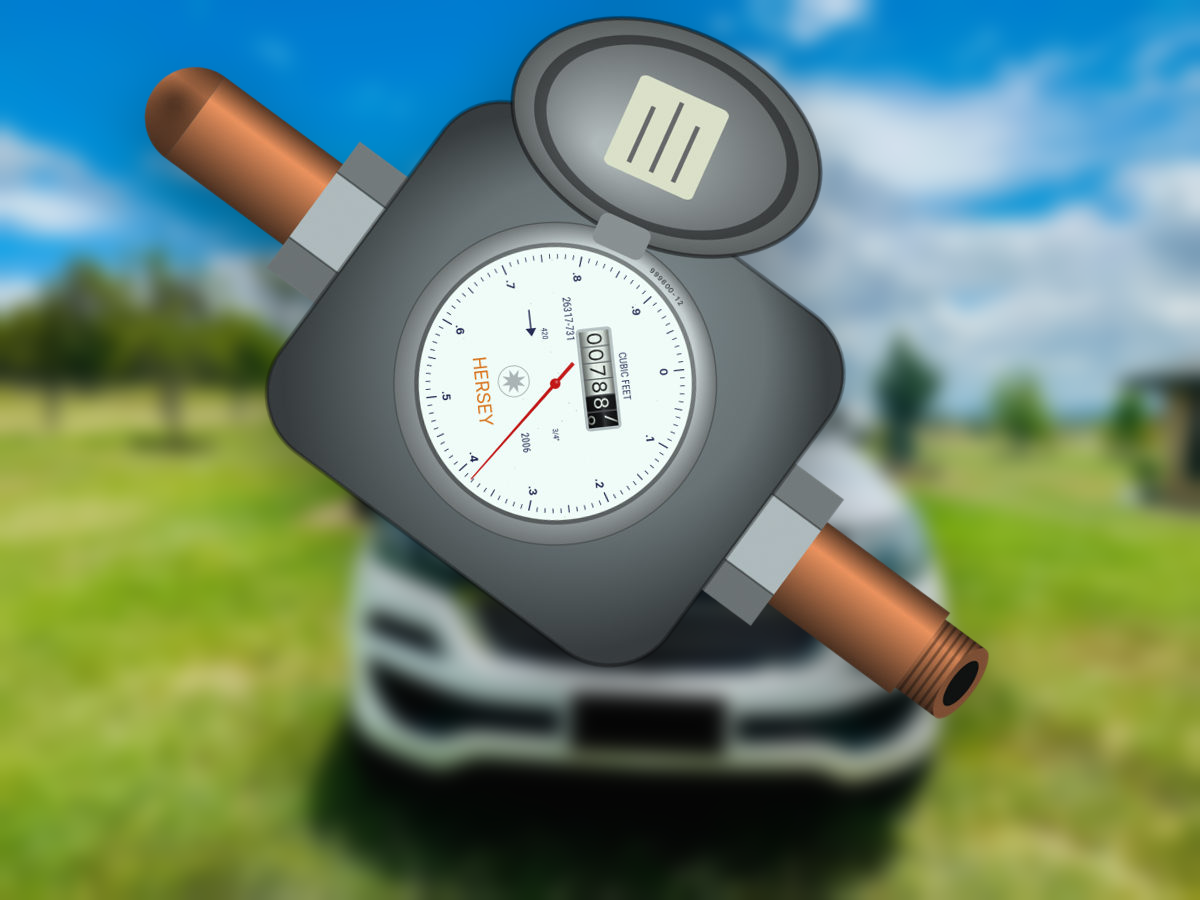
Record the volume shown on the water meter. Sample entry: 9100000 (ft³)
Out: 7887.38 (ft³)
